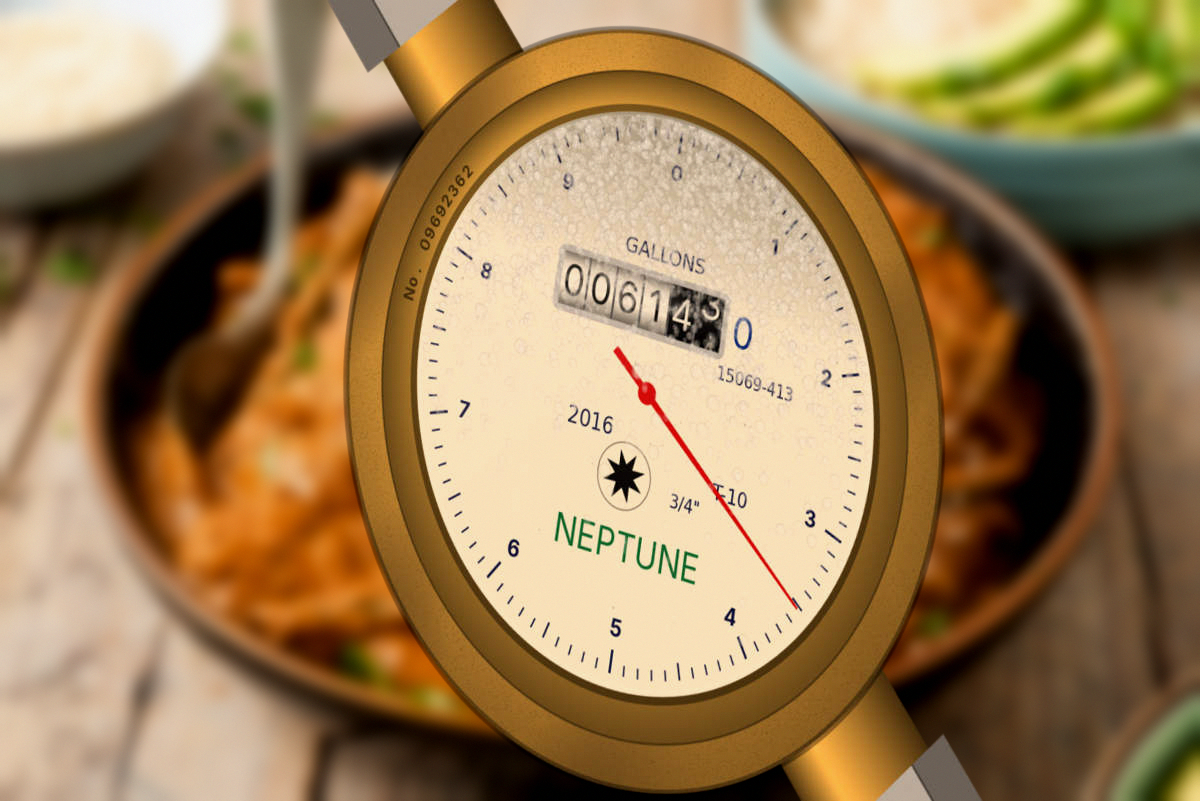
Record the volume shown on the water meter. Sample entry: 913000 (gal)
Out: 61433.5 (gal)
